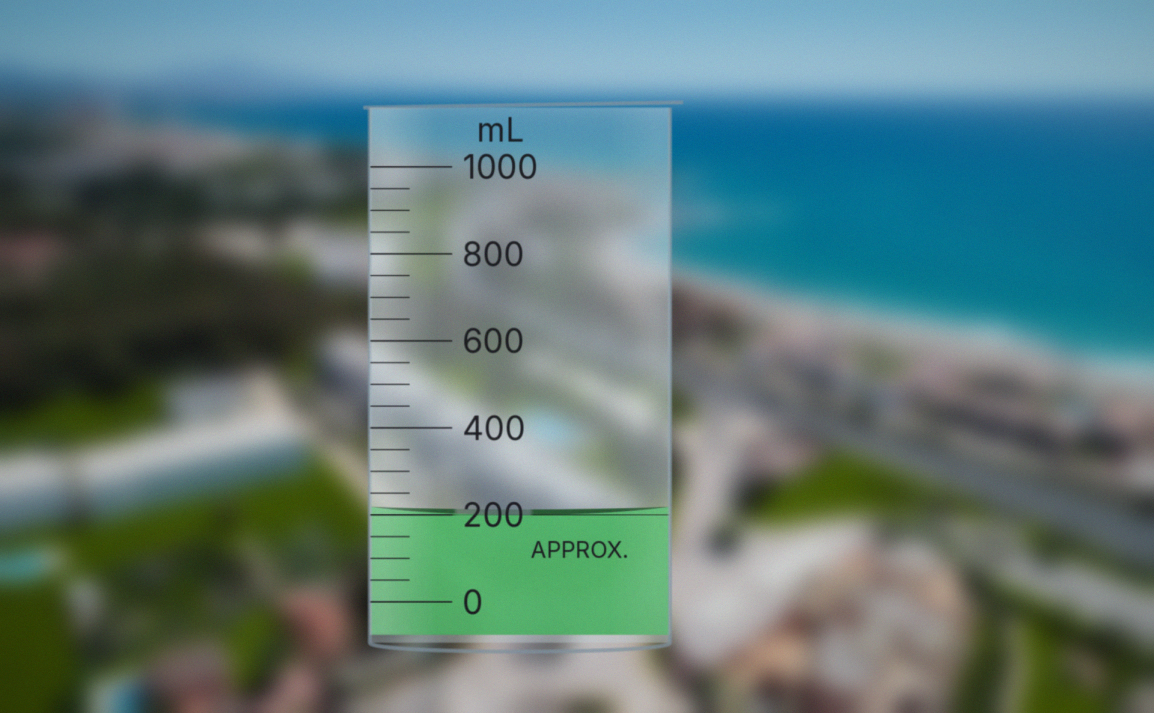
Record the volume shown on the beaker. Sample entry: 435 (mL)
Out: 200 (mL)
